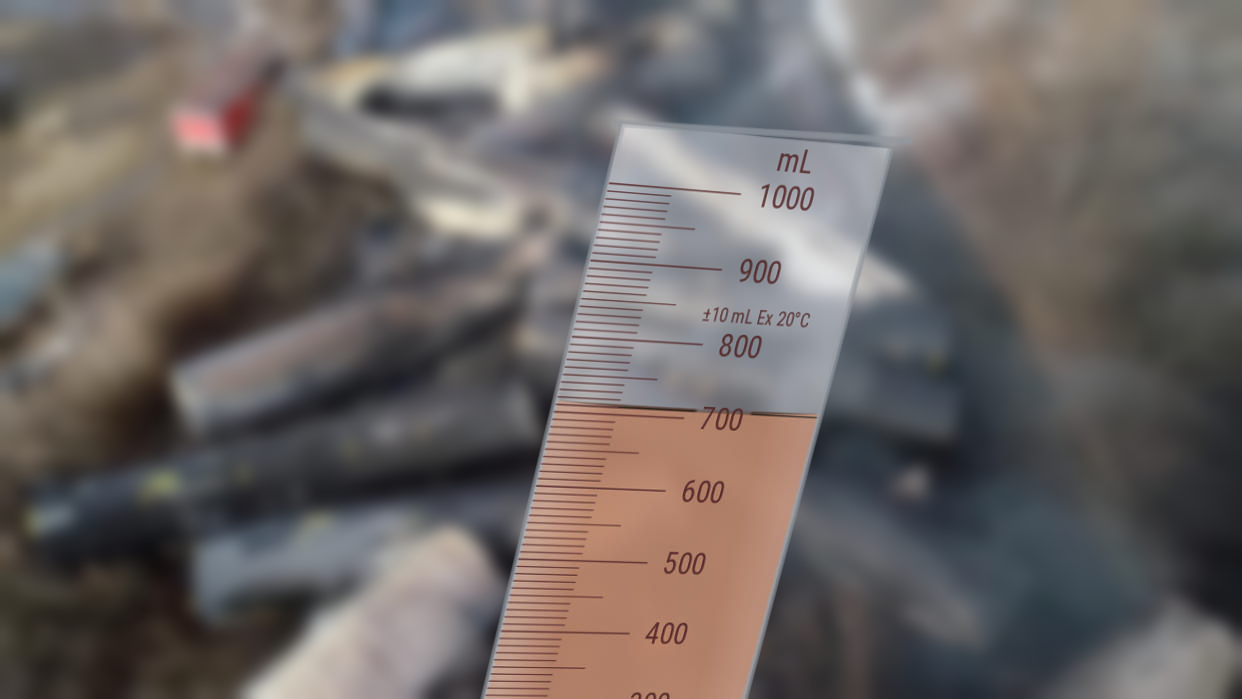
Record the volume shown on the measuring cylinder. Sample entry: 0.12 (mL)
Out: 710 (mL)
